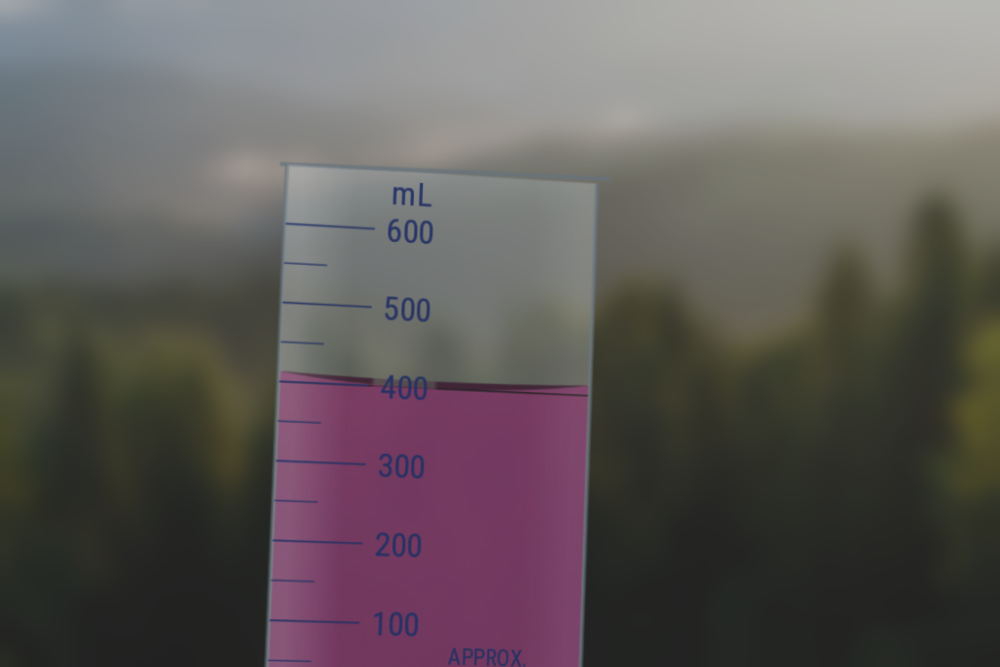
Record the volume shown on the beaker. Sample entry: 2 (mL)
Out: 400 (mL)
